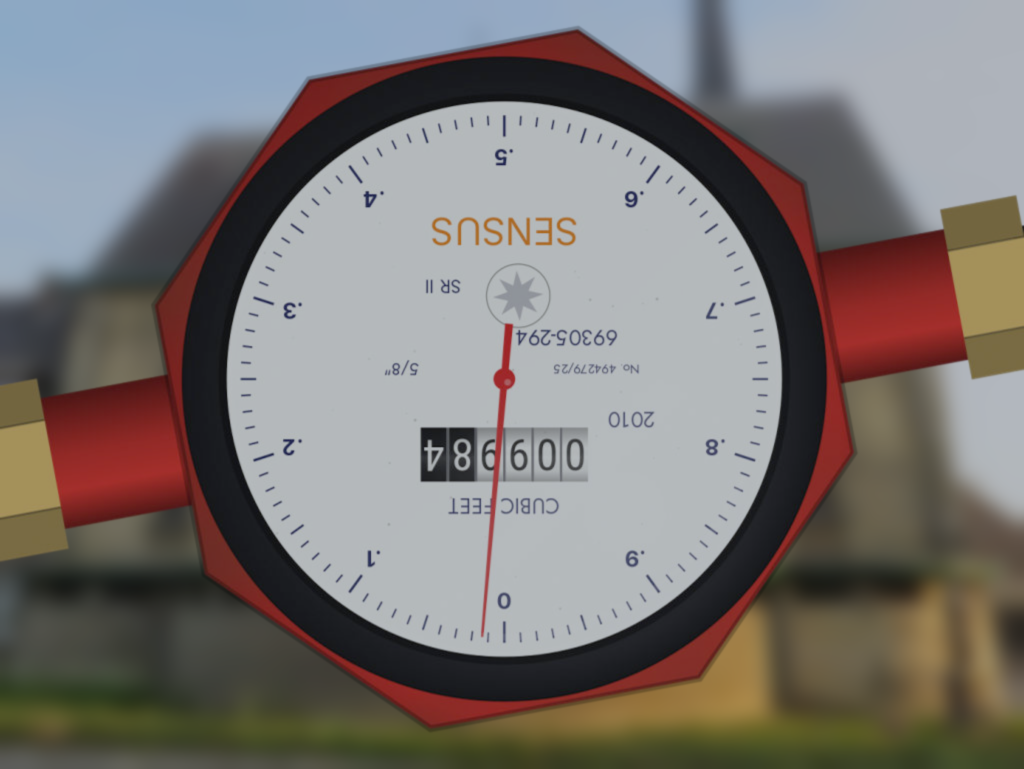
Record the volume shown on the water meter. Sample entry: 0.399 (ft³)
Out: 9984.01 (ft³)
